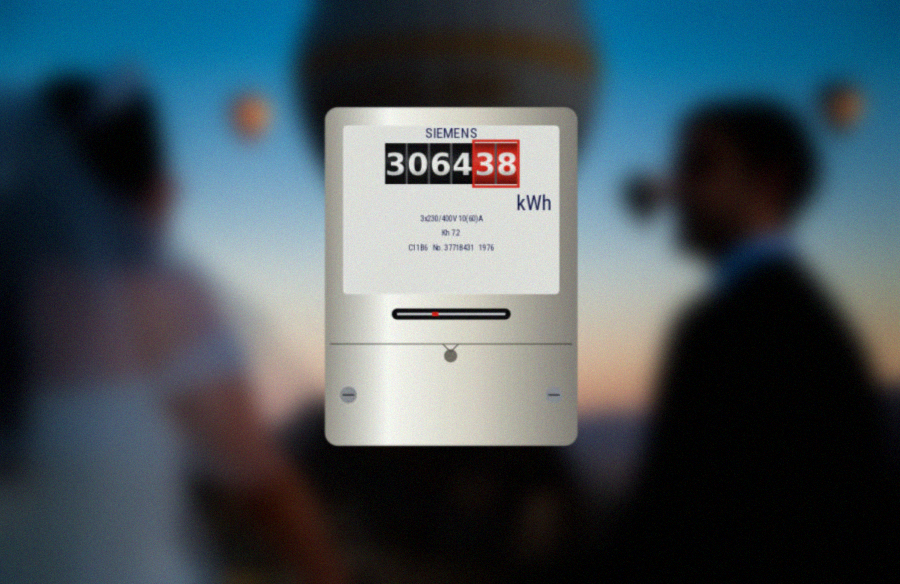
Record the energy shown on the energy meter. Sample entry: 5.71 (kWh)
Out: 3064.38 (kWh)
